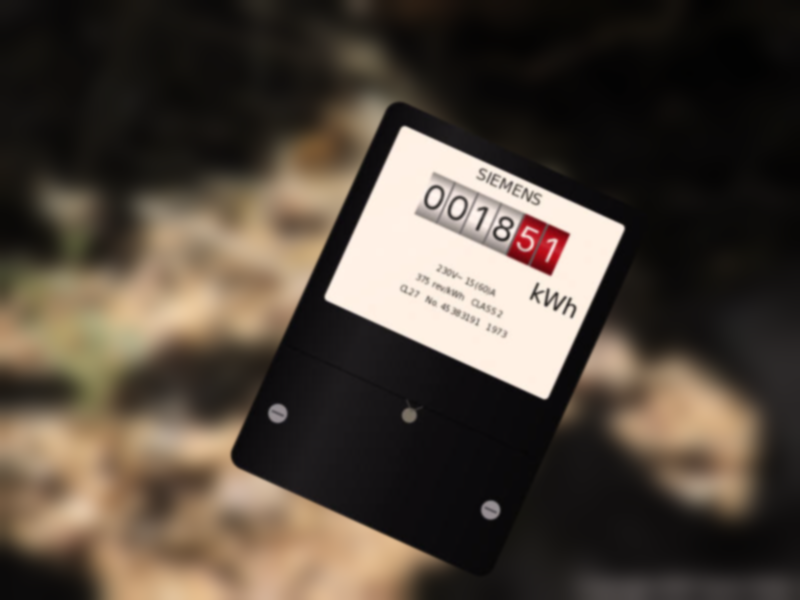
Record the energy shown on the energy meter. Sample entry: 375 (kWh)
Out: 18.51 (kWh)
